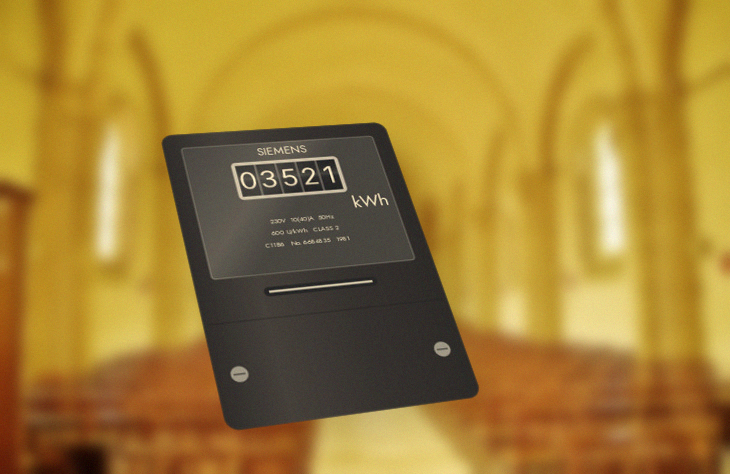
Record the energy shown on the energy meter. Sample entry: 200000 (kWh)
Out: 3521 (kWh)
